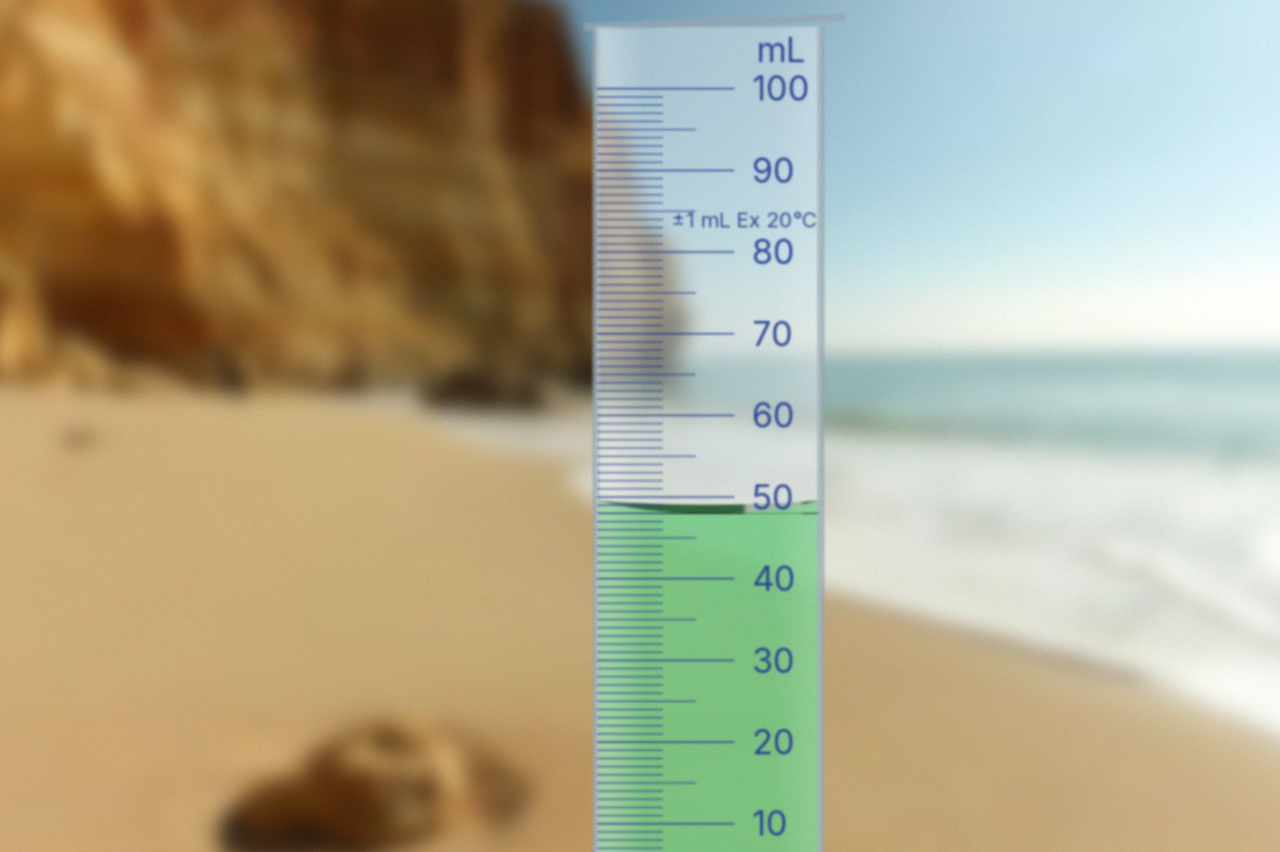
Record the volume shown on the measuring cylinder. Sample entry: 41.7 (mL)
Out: 48 (mL)
